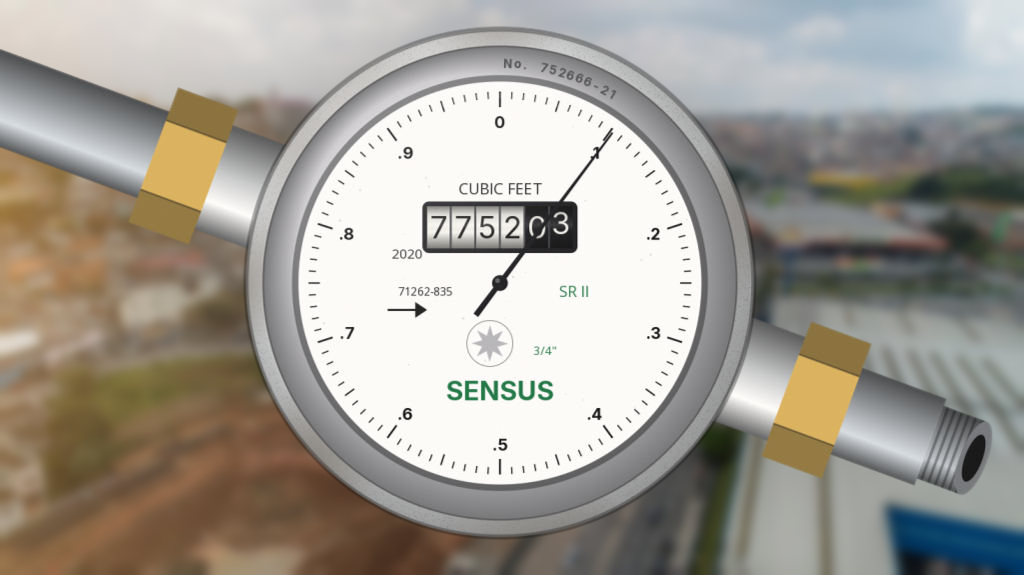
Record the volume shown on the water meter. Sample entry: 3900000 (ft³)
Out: 775203.10 (ft³)
